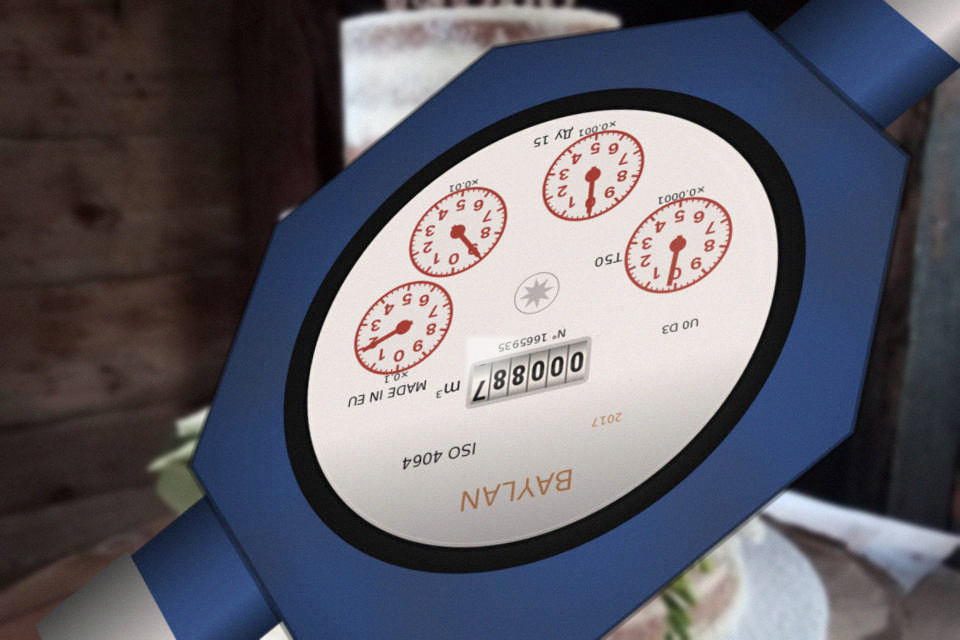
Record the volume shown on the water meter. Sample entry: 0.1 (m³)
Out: 887.1900 (m³)
